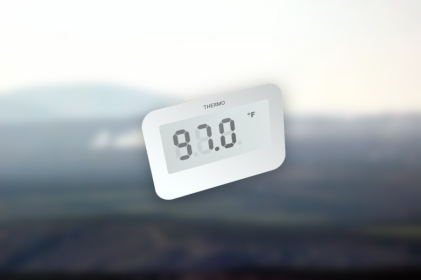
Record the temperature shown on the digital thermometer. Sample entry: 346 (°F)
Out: 97.0 (°F)
